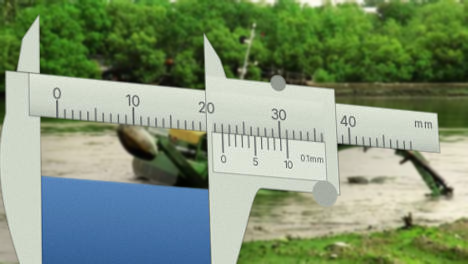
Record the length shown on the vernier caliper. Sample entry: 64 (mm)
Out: 22.0 (mm)
